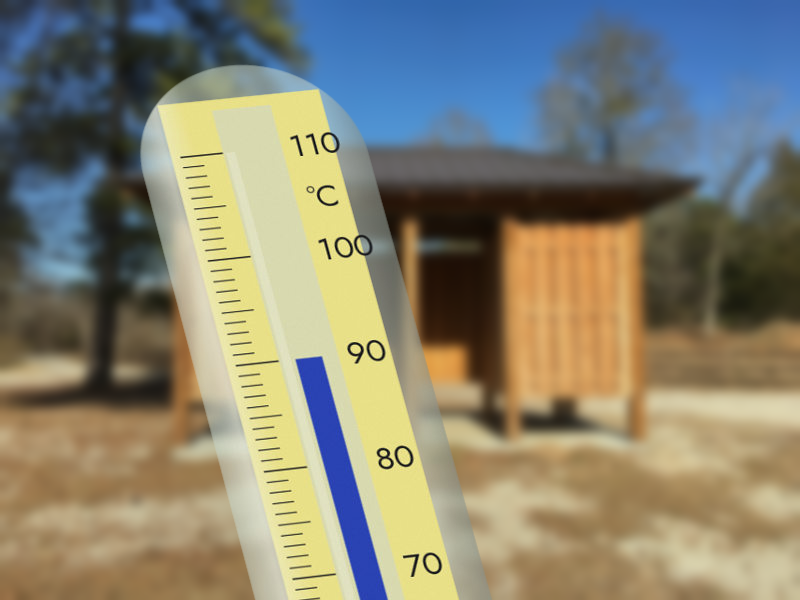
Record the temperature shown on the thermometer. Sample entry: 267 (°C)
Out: 90 (°C)
